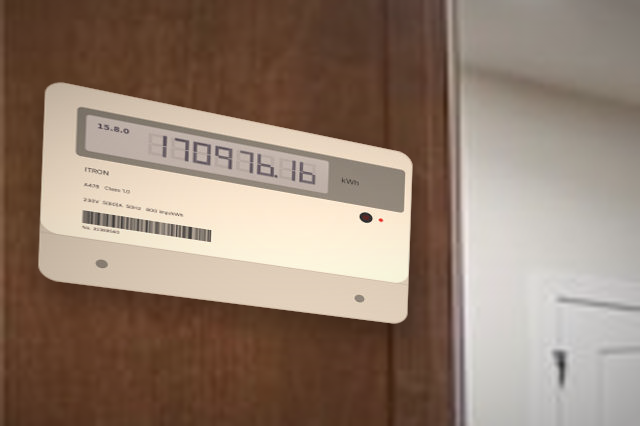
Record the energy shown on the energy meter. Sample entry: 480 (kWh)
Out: 170976.16 (kWh)
